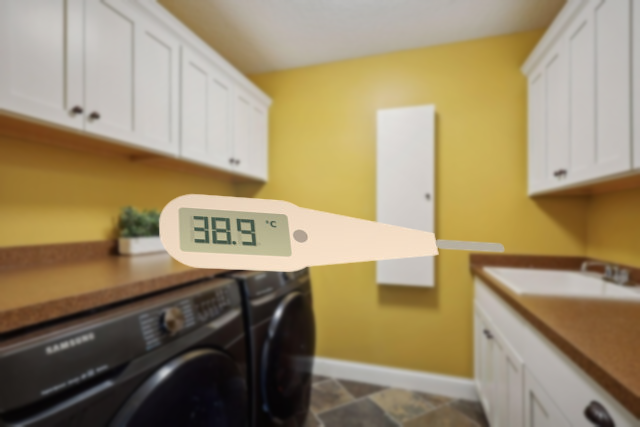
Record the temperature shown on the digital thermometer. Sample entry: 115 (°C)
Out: 38.9 (°C)
